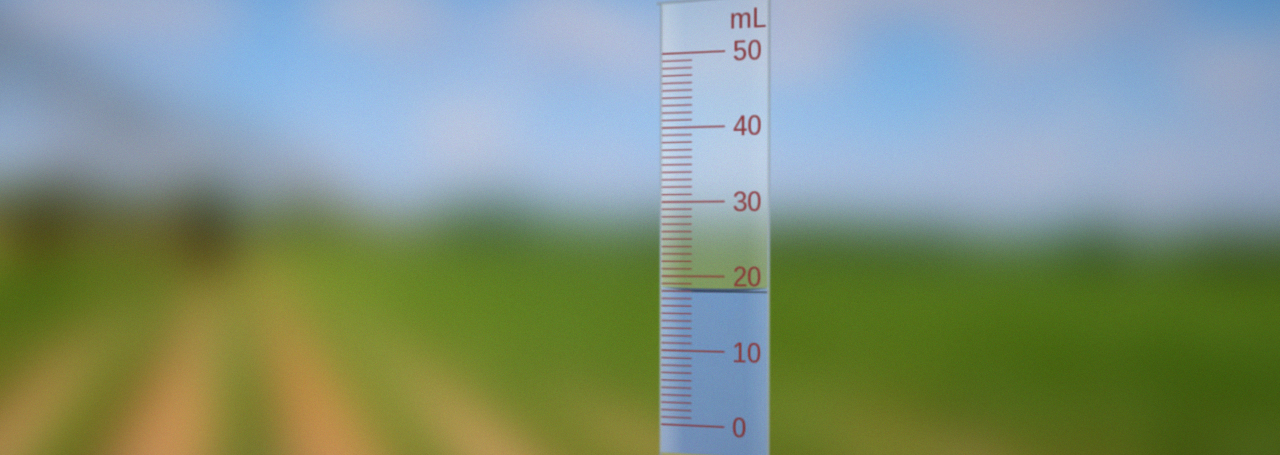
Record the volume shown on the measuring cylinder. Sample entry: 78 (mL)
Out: 18 (mL)
